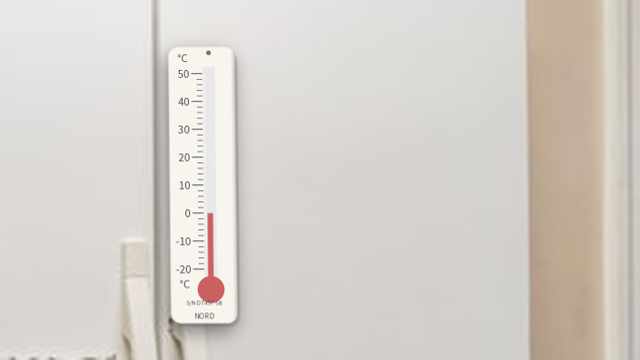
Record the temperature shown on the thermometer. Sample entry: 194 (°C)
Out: 0 (°C)
